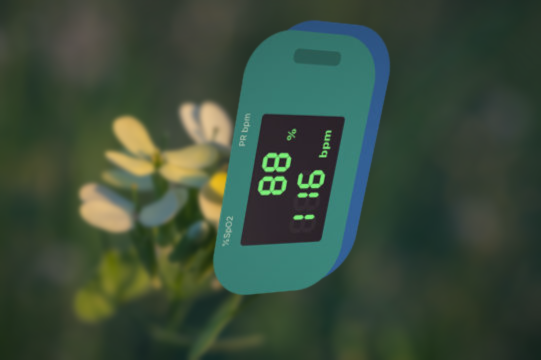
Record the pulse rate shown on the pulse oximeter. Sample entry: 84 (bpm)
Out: 116 (bpm)
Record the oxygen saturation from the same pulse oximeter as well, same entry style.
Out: 88 (%)
